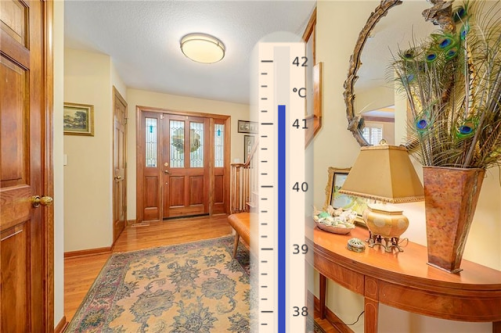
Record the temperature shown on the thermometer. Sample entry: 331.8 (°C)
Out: 41.3 (°C)
